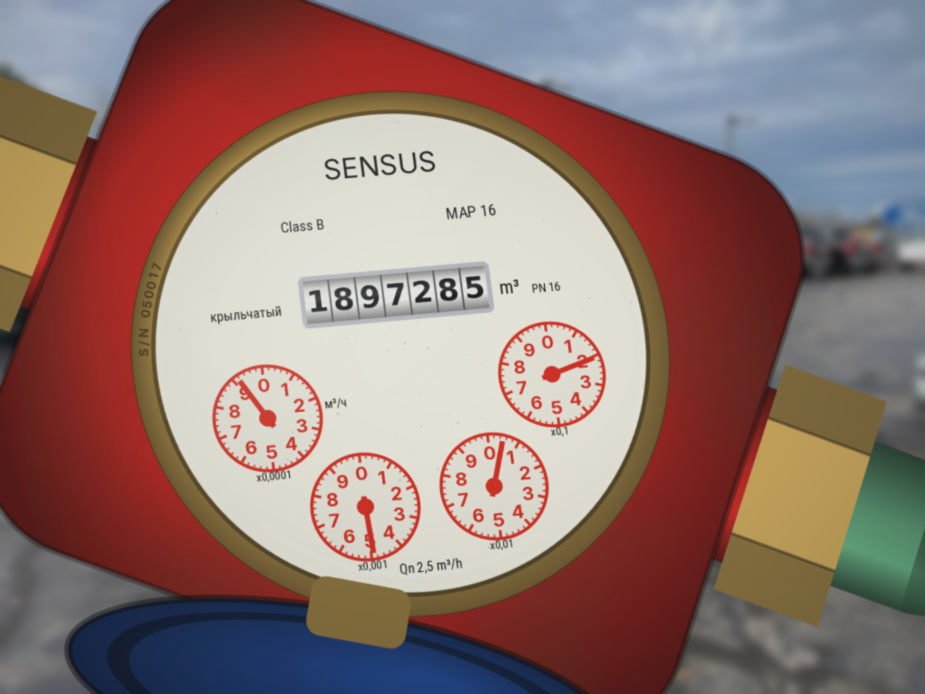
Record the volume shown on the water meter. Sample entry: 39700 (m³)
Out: 1897285.2049 (m³)
